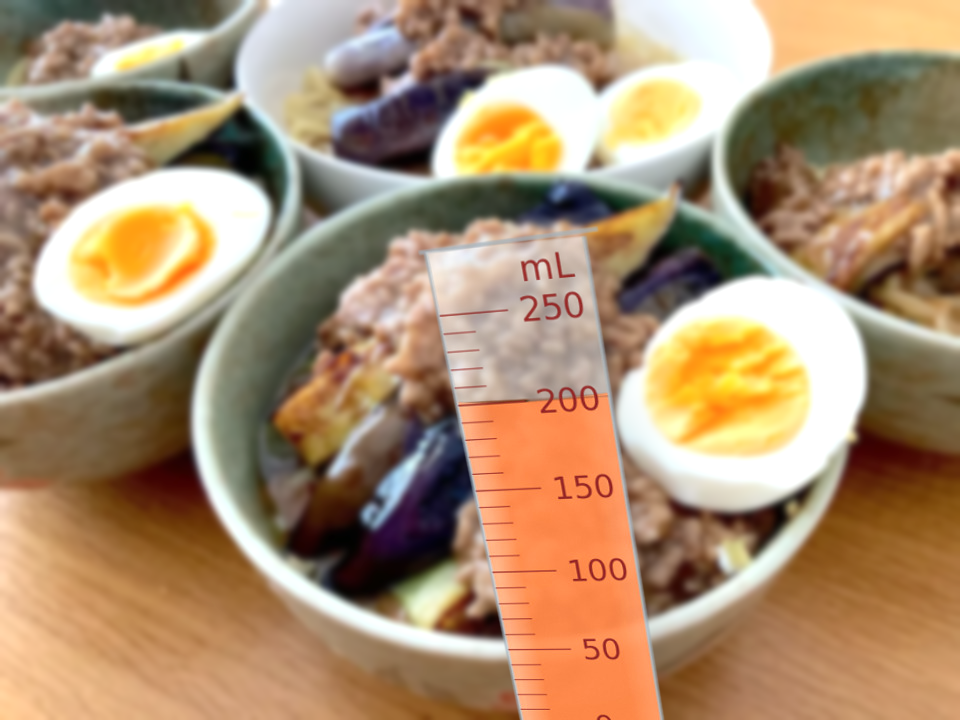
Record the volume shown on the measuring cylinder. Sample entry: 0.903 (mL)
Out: 200 (mL)
